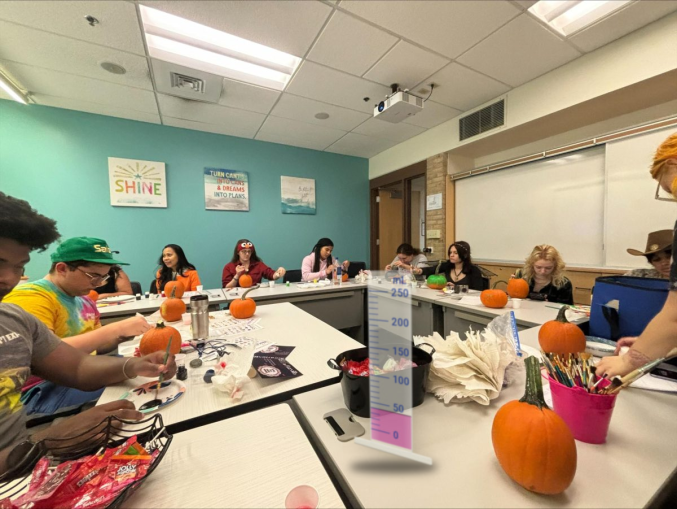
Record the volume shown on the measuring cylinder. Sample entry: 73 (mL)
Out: 40 (mL)
